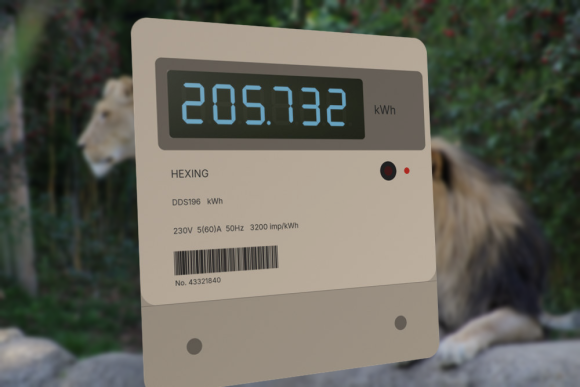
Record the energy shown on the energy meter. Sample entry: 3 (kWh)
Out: 205.732 (kWh)
